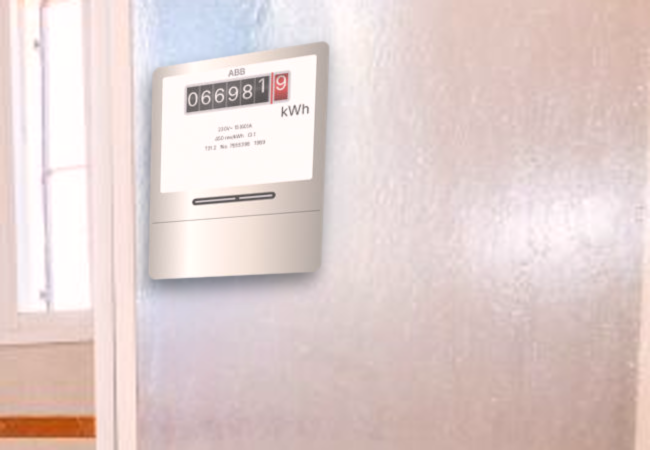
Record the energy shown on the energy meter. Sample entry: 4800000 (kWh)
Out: 66981.9 (kWh)
